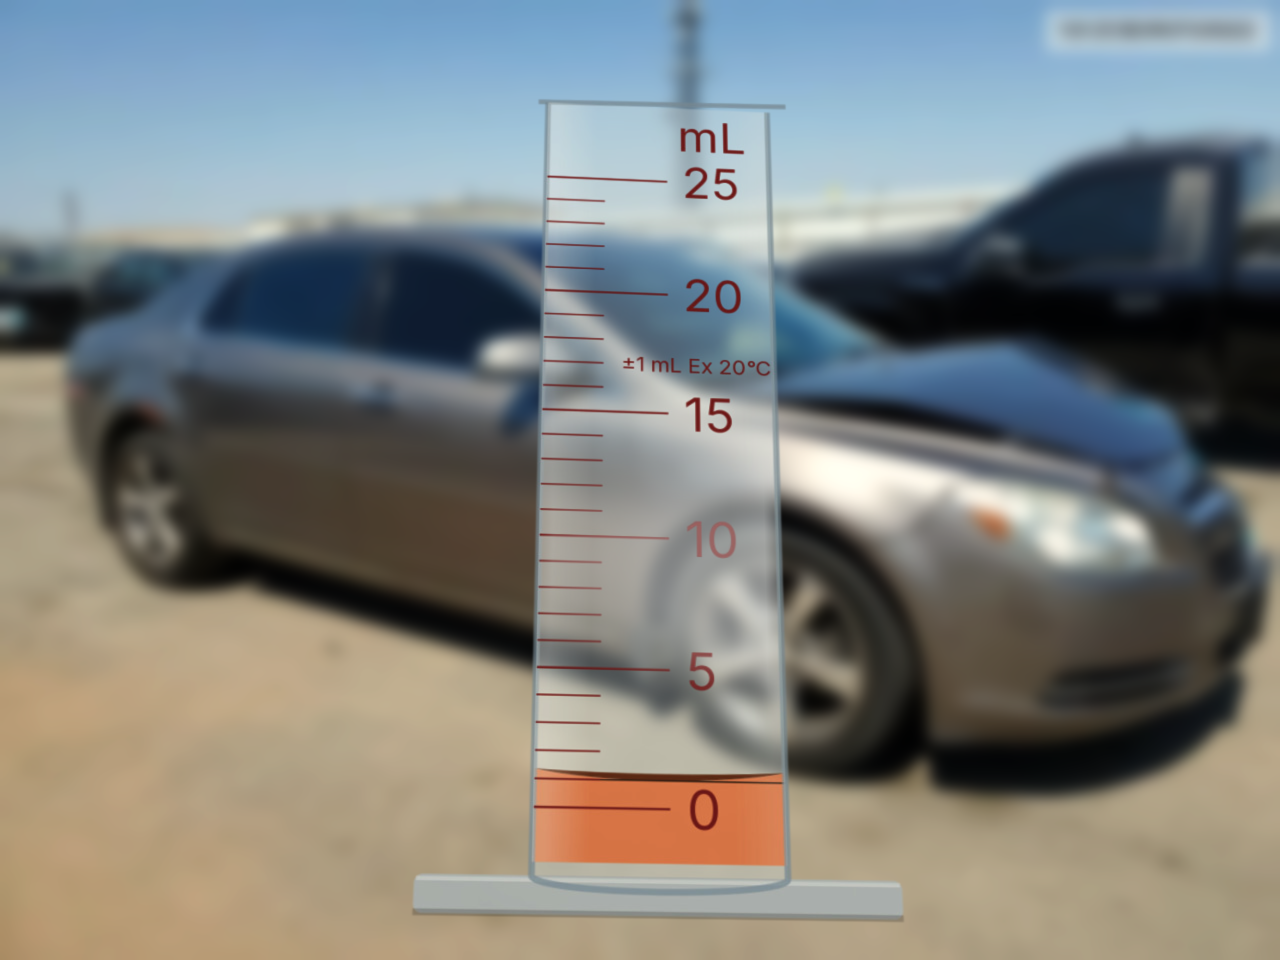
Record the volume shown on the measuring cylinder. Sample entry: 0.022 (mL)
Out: 1 (mL)
